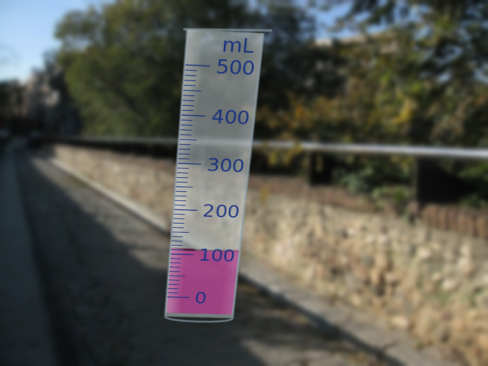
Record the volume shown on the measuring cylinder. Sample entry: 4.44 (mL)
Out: 110 (mL)
